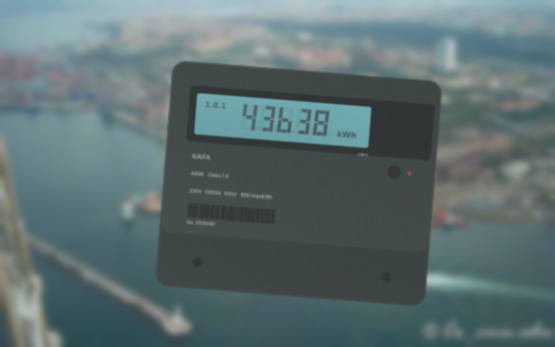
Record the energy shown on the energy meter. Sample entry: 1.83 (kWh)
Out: 43638 (kWh)
